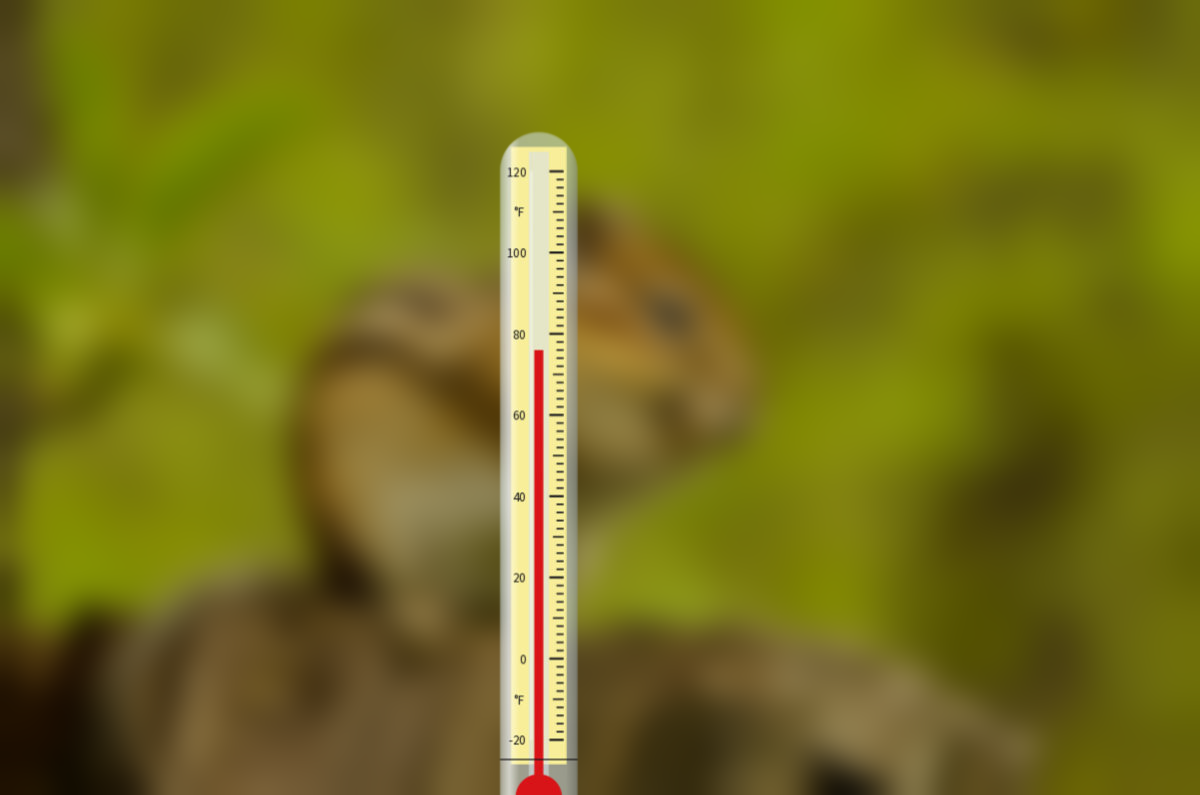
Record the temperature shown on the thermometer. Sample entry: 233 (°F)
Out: 76 (°F)
